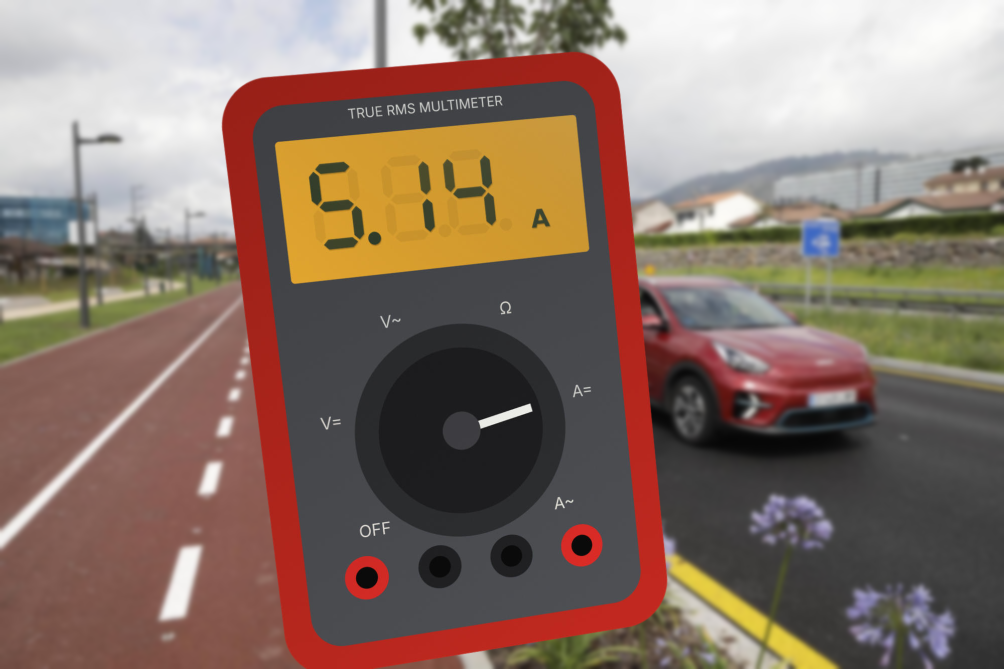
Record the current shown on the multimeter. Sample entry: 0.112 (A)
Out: 5.14 (A)
